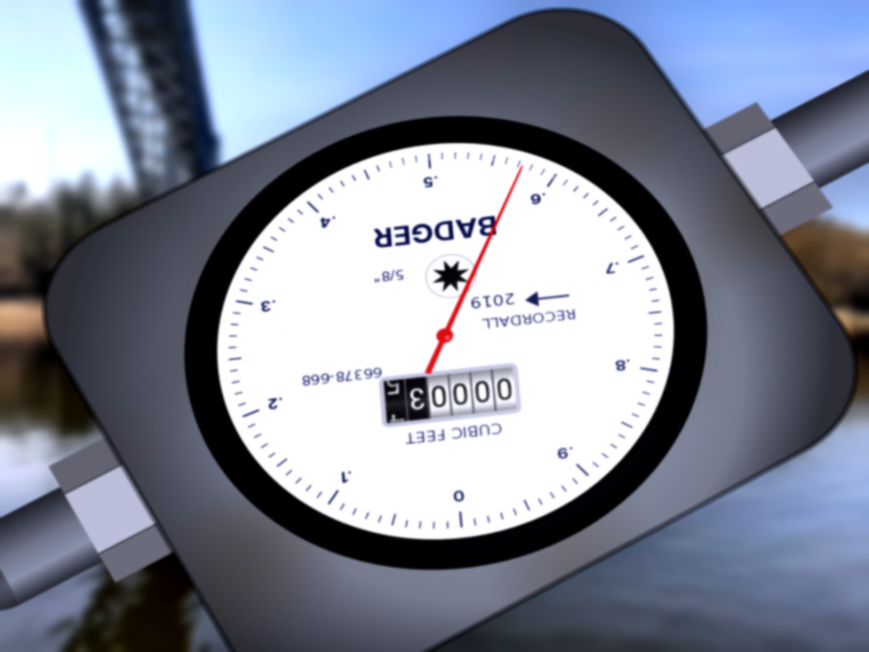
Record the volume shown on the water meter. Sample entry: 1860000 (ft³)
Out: 34.57 (ft³)
